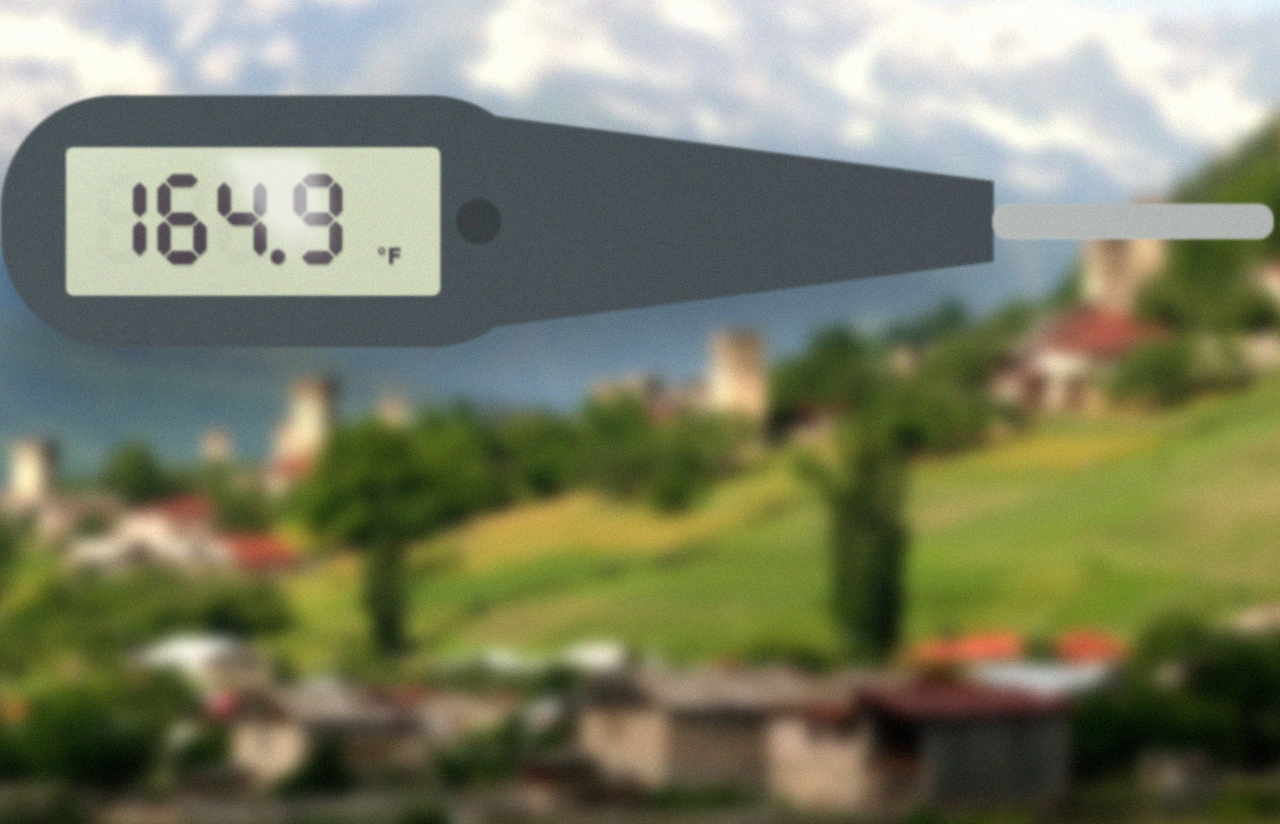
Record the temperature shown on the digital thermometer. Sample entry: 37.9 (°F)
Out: 164.9 (°F)
